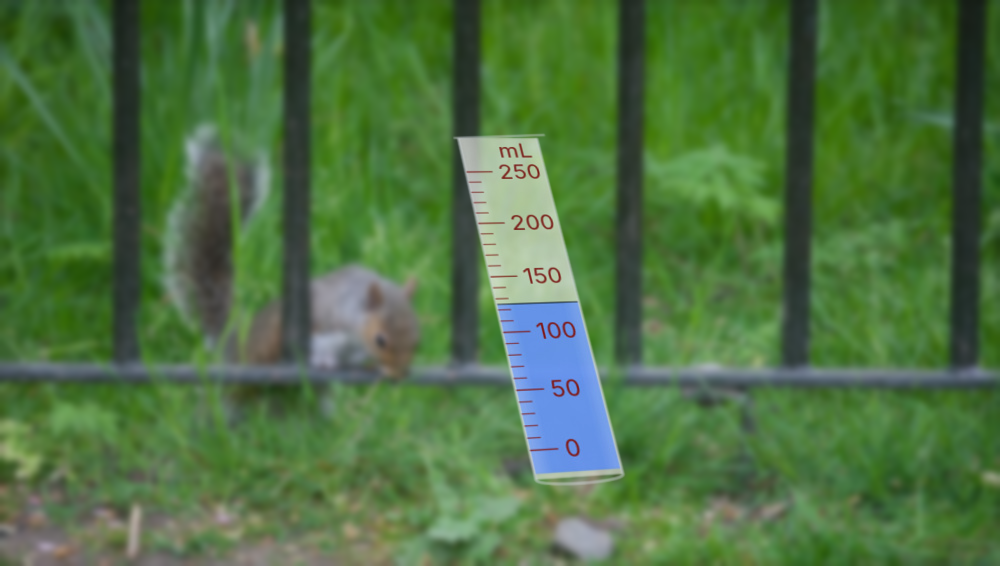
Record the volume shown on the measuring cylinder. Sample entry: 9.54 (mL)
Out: 125 (mL)
